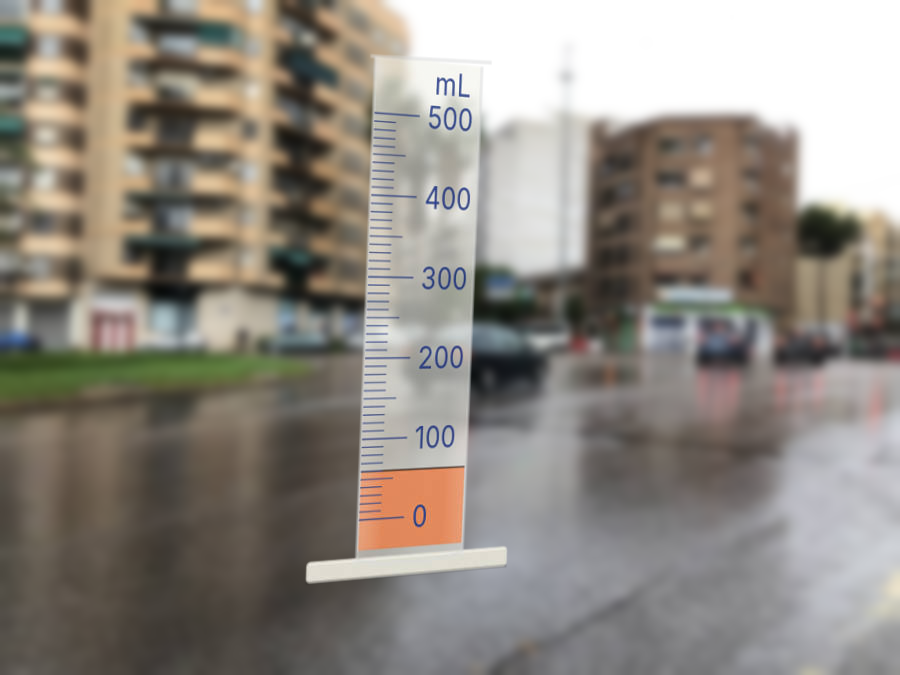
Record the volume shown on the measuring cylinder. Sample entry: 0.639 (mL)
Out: 60 (mL)
